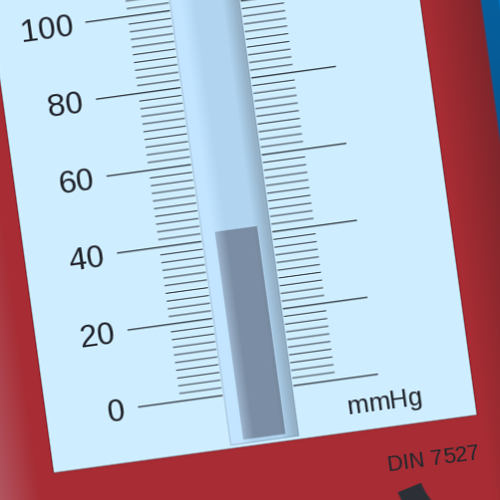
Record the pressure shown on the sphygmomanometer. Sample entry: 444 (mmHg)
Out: 42 (mmHg)
